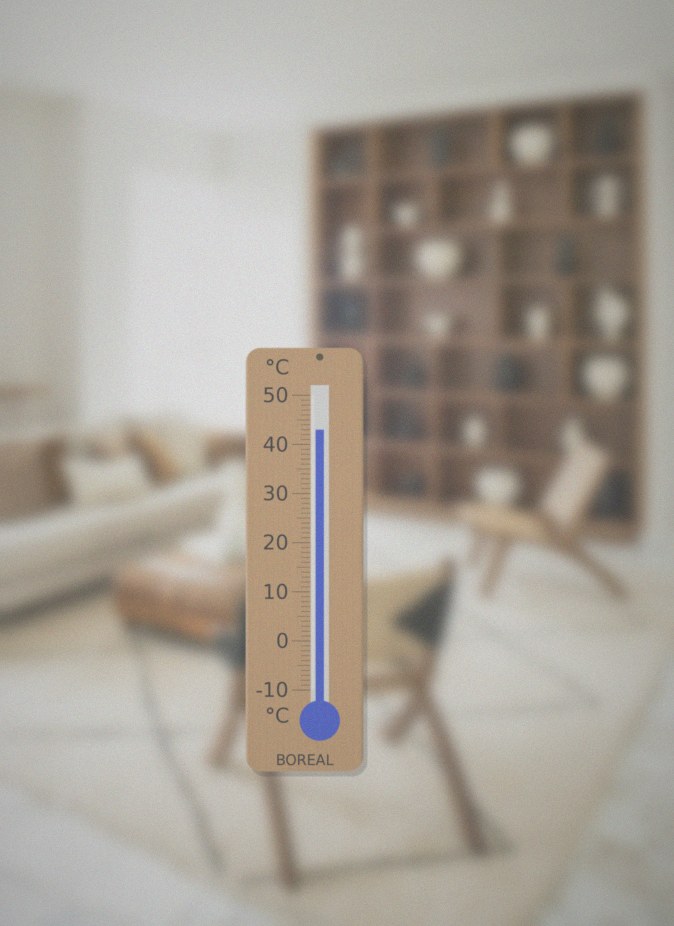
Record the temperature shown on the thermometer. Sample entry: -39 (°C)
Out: 43 (°C)
